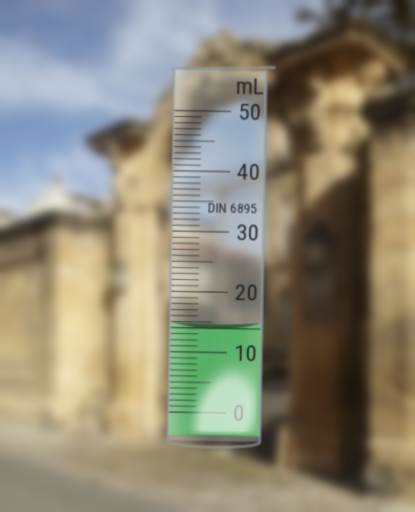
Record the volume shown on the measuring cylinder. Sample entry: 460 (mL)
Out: 14 (mL)
